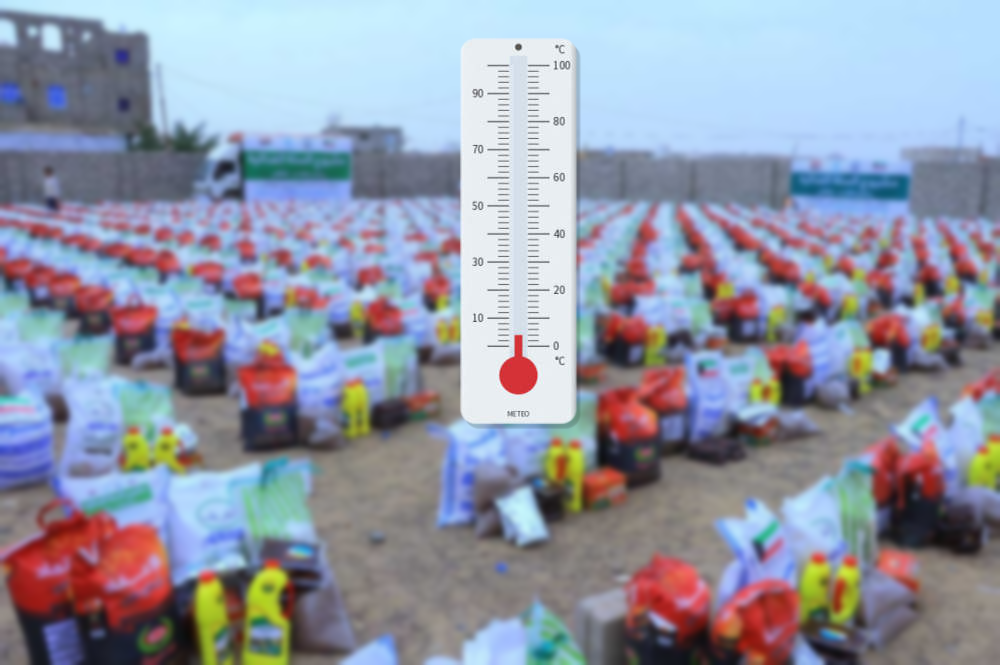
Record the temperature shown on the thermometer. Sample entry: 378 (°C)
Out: 4 (°C)
